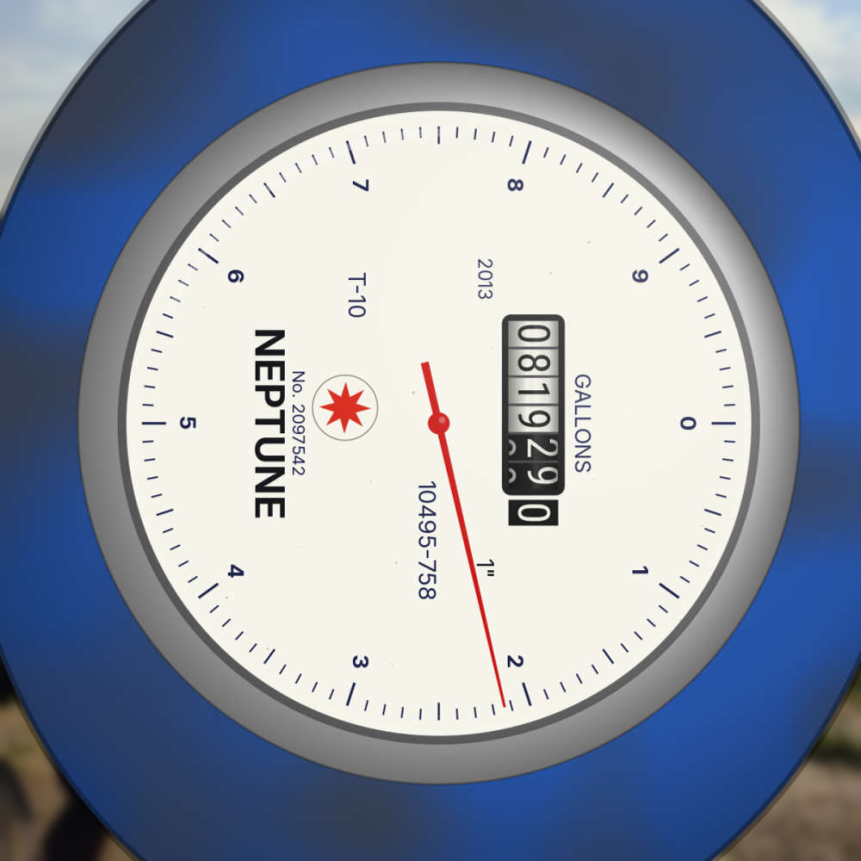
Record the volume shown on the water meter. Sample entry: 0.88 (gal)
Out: 819292.1 (gal)
